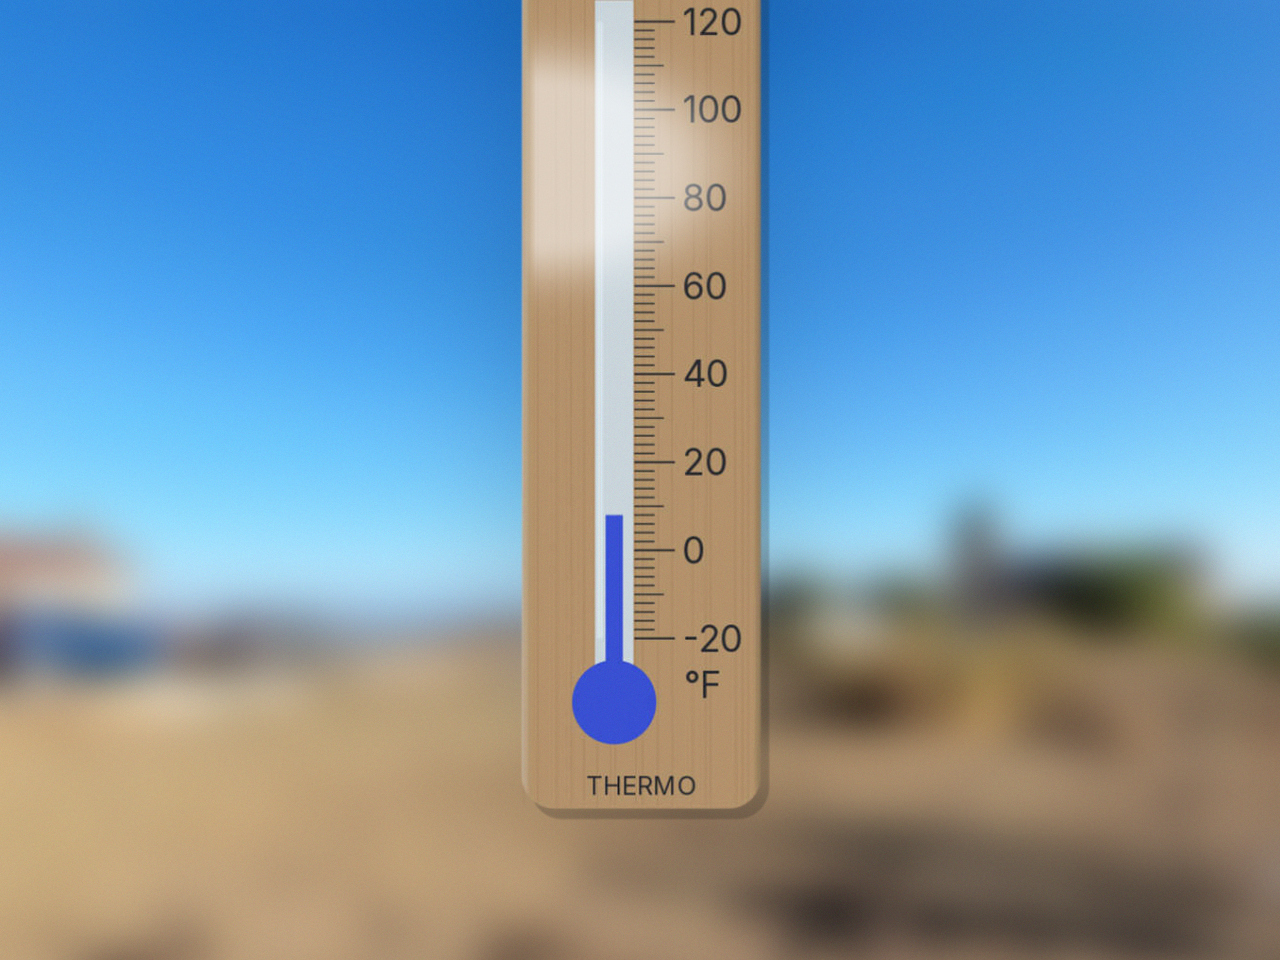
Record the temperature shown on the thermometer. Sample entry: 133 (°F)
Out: 8 (°F)
